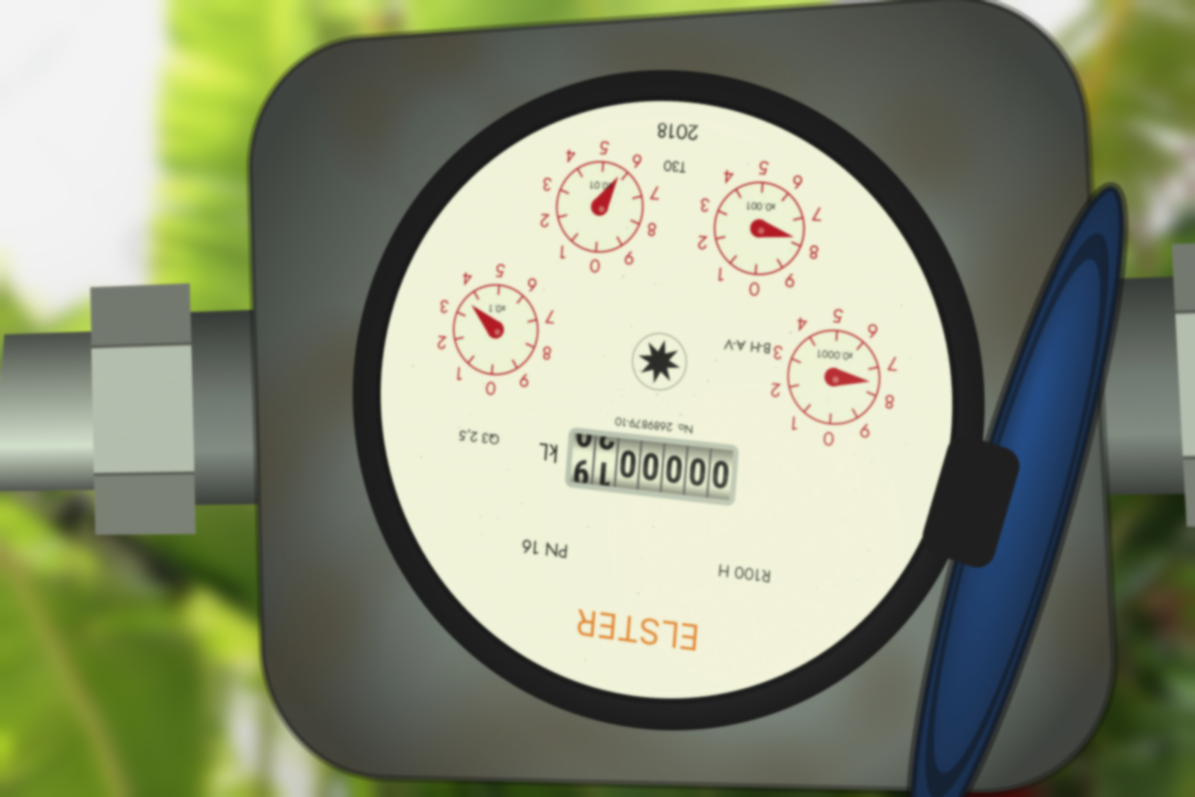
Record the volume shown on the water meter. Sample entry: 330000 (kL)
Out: 19.3577 (kL)
